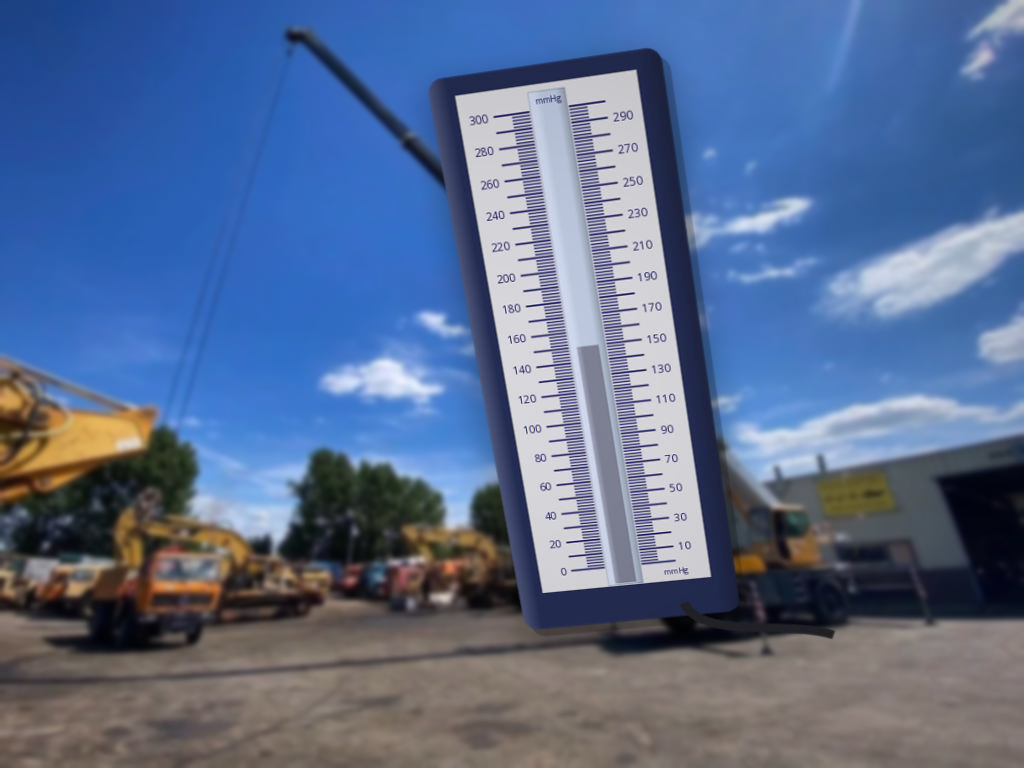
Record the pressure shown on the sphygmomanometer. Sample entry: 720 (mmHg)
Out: 150 (mmHg)
